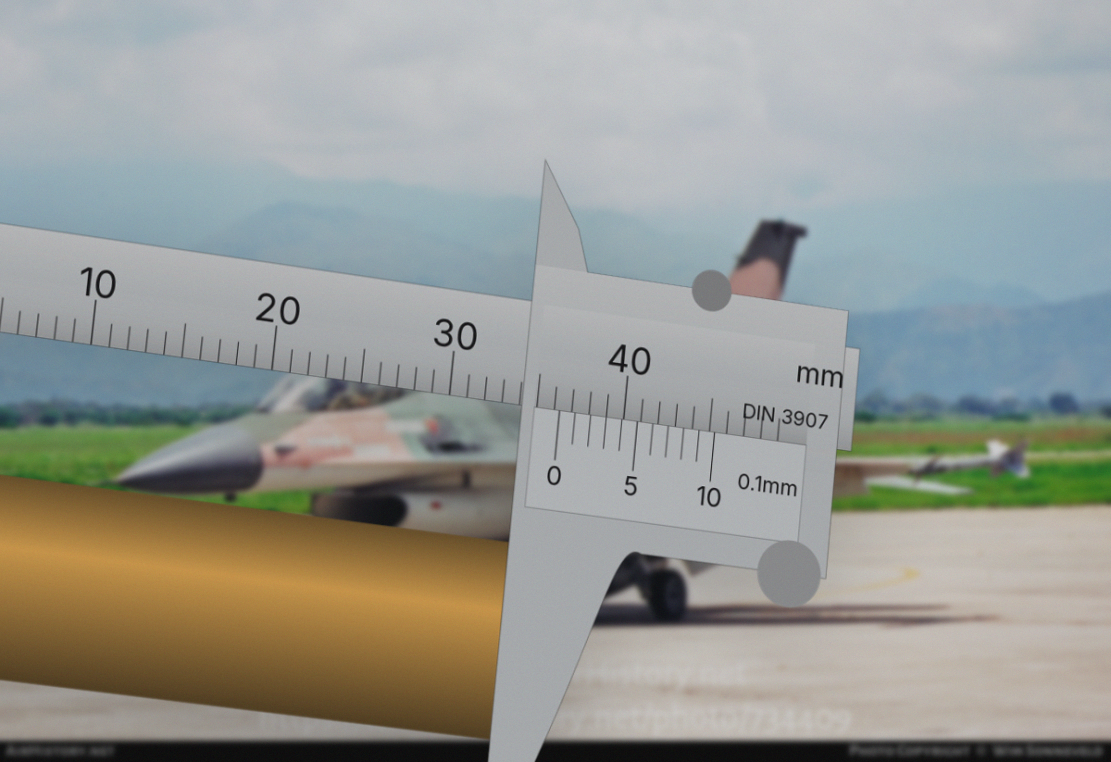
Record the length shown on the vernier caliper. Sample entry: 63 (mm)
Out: 36.3 (mm)
